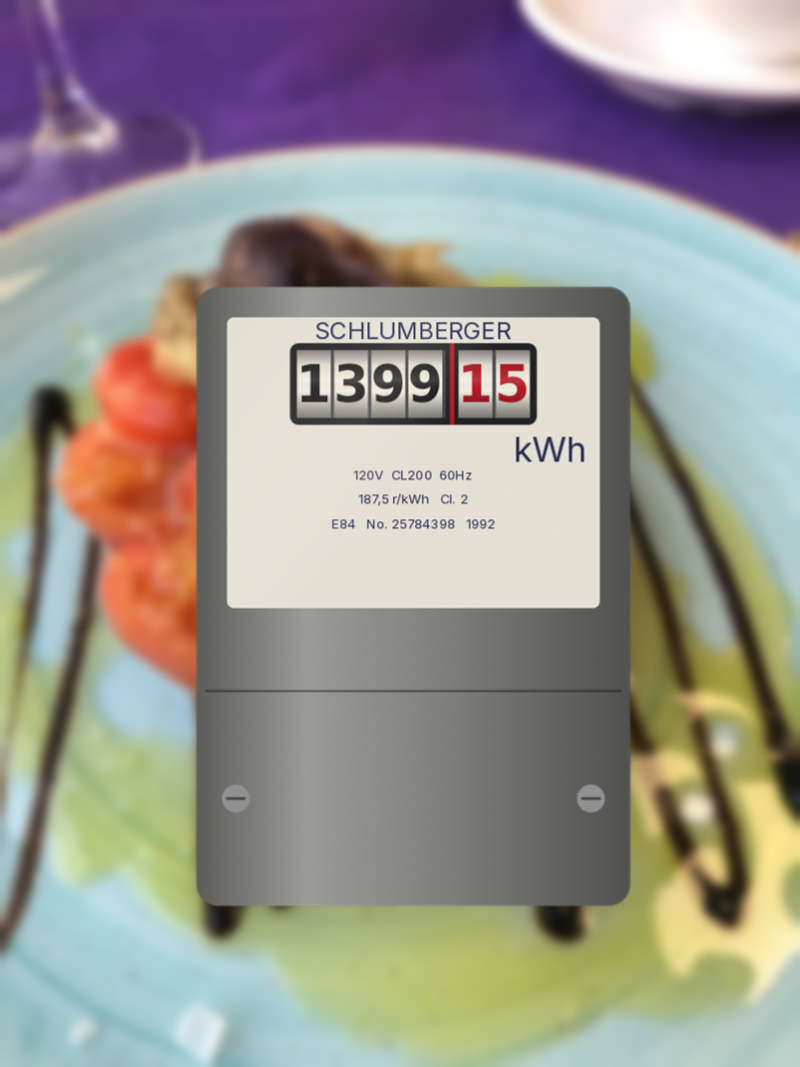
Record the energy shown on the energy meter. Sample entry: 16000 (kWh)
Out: 1399.15 (kWh)
